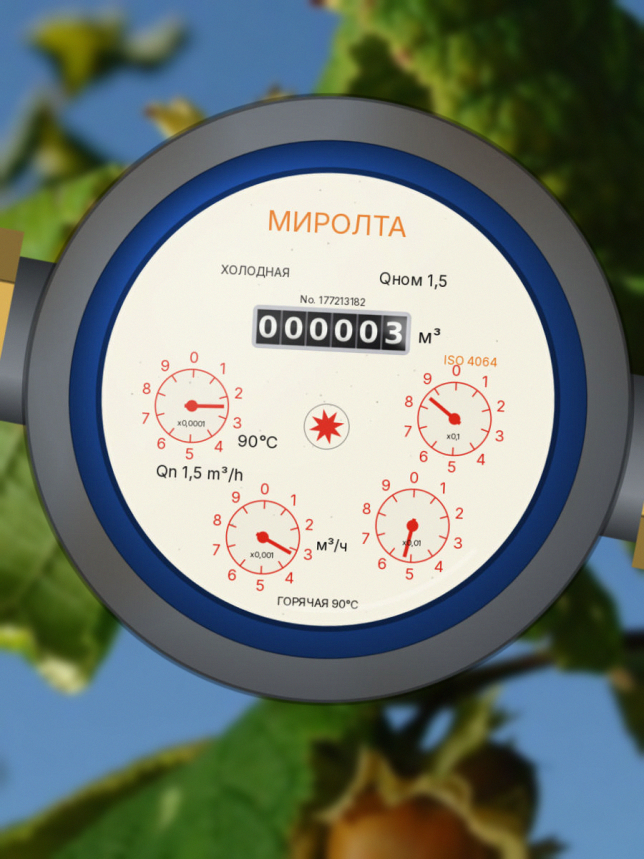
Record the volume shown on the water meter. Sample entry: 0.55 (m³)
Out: 3.8532 (m³)
